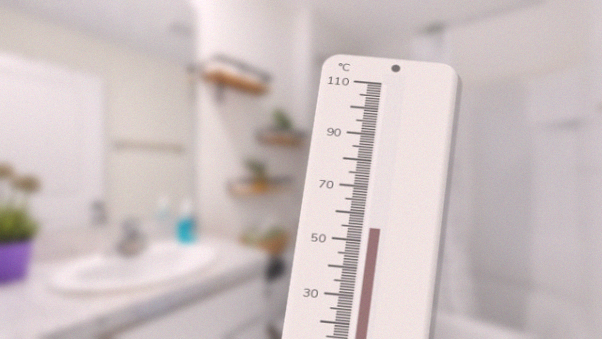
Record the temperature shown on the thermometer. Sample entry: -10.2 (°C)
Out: 55 (°C)
